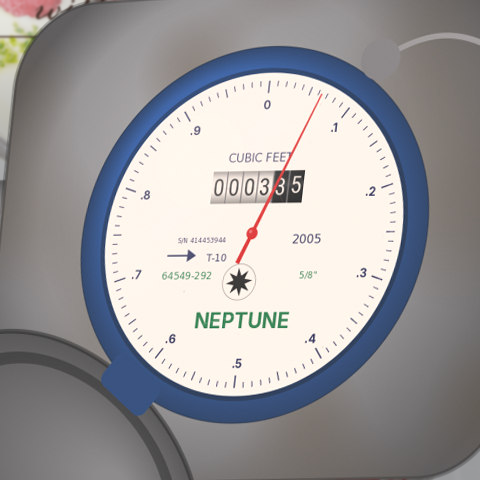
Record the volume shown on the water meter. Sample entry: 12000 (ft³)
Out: 335.06 (ft³)
